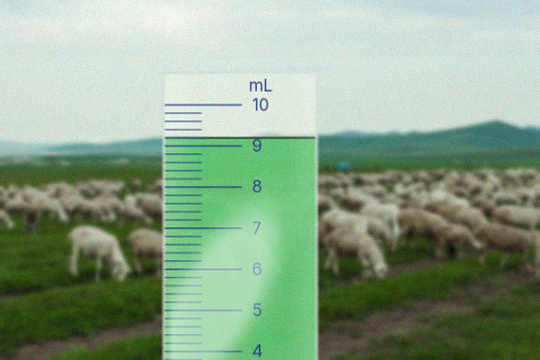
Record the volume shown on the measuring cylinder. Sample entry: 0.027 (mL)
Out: 9.2 (mL)
